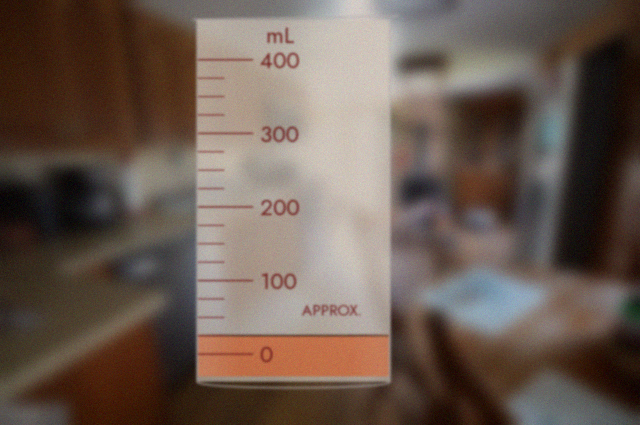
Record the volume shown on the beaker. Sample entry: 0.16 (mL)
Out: 25 (mL)
